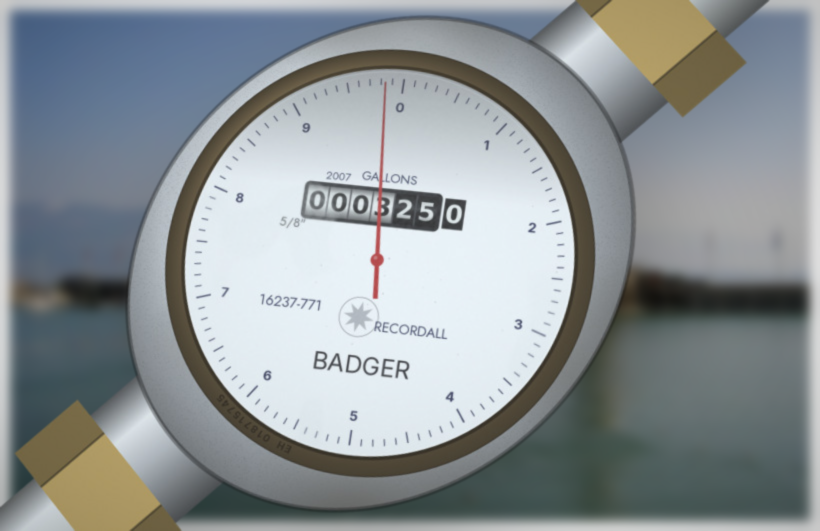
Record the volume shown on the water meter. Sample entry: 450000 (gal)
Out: 3249.8 (gal)
